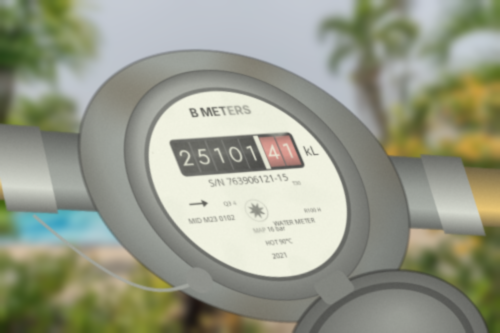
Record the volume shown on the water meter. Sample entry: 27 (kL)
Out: 25101.41 (kL)
